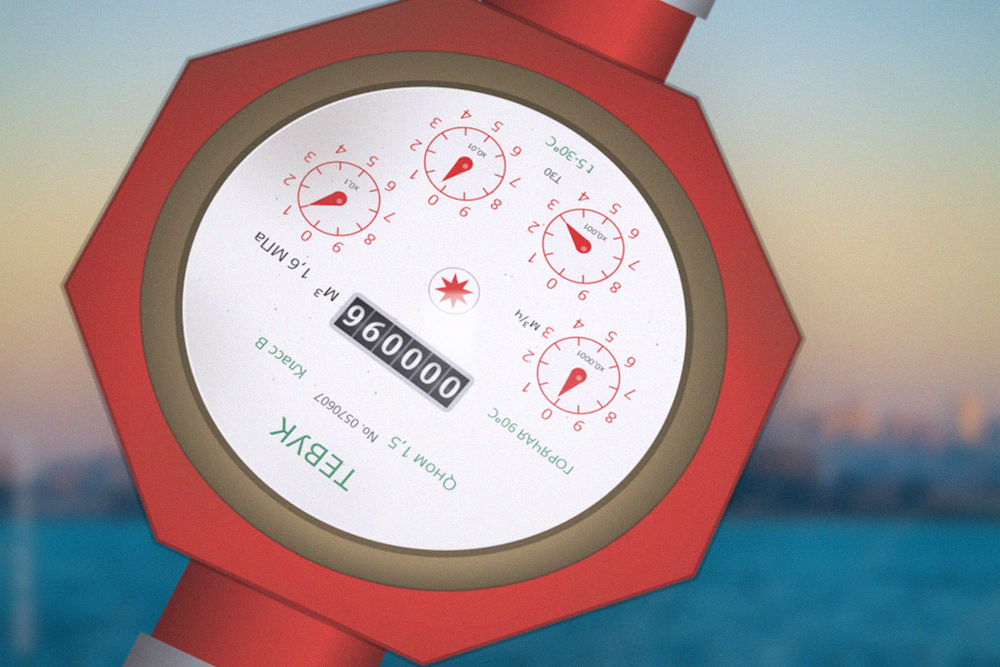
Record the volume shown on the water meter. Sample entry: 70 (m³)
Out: 96.1030 (m³)
